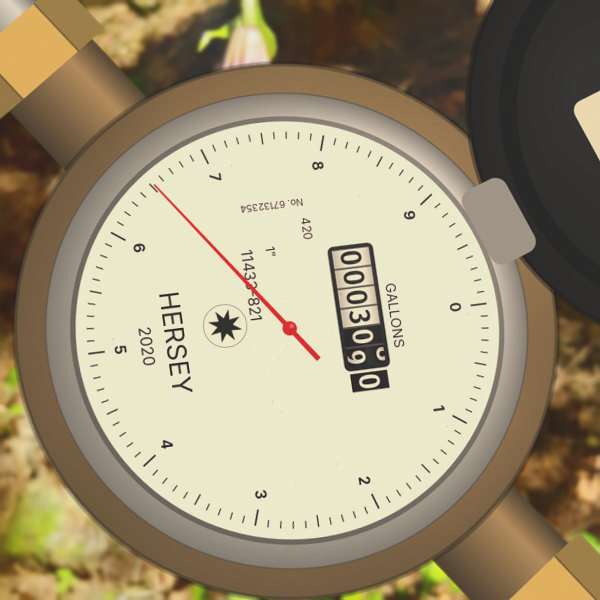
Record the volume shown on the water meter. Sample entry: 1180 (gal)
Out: 3086.5 (gal)
